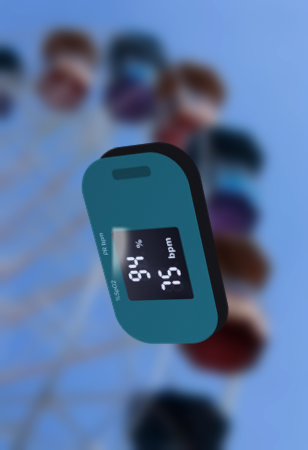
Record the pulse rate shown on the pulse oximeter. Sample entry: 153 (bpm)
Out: 75 (bpm)
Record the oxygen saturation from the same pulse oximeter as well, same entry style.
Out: 94 (%)
